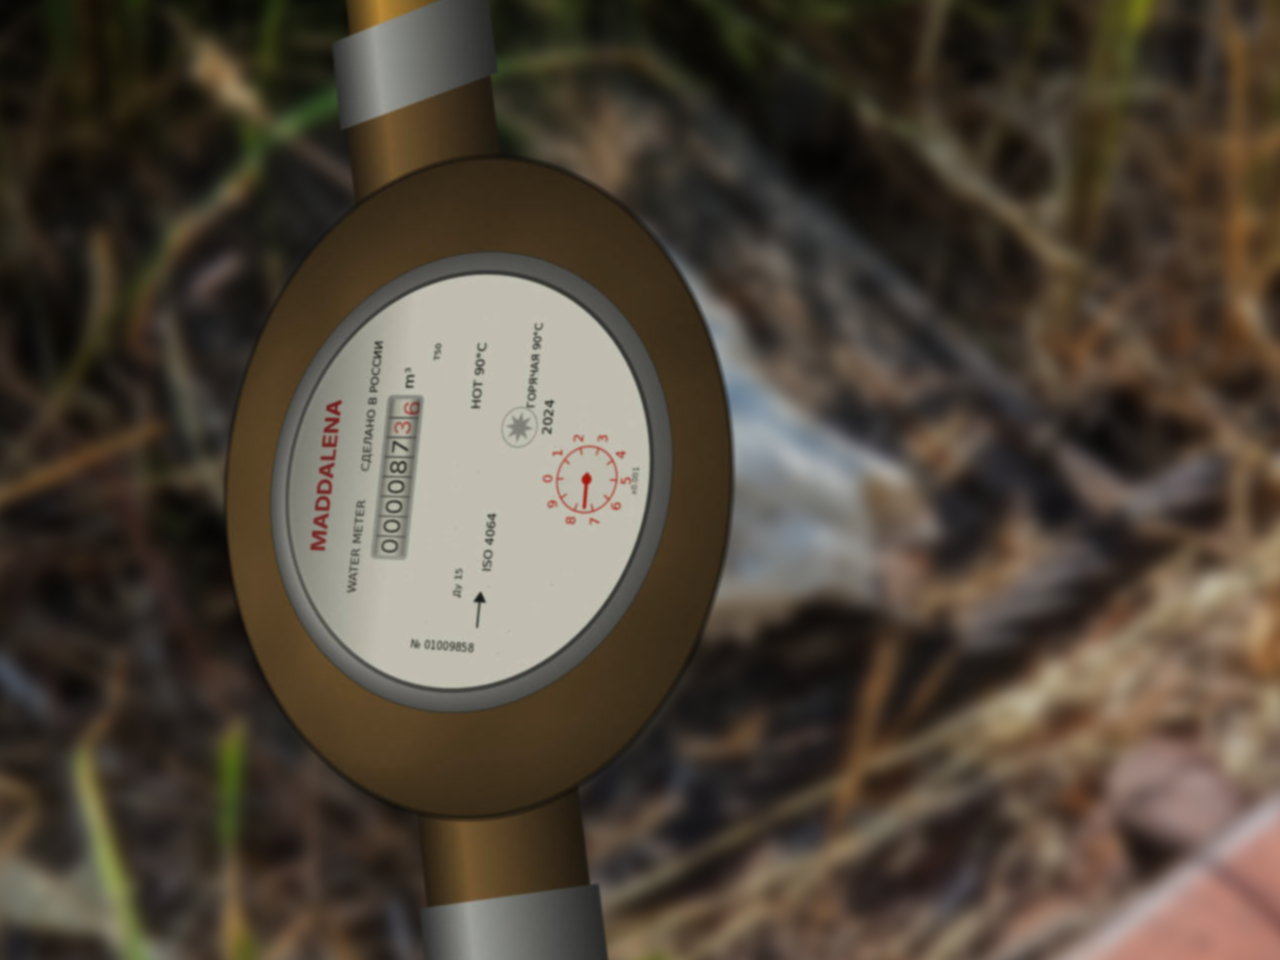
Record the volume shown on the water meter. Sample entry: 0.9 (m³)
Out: 87.357 (m³)
